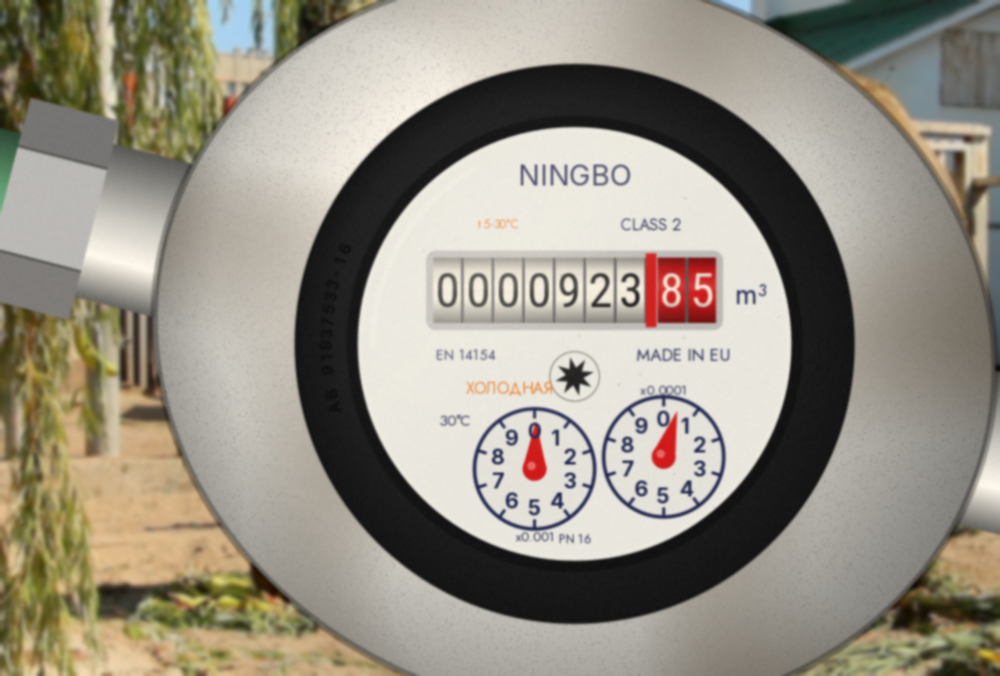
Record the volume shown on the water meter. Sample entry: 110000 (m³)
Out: 923.8500 (m³)
